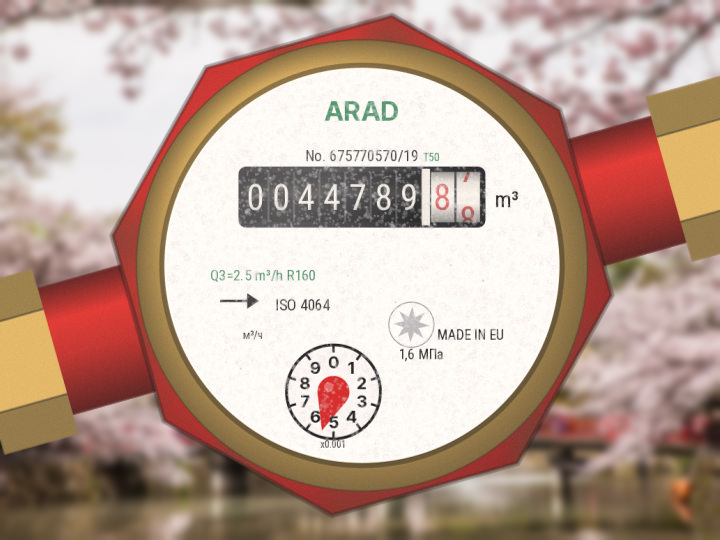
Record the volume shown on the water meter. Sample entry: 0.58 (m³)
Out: 44789.875 (m³)
